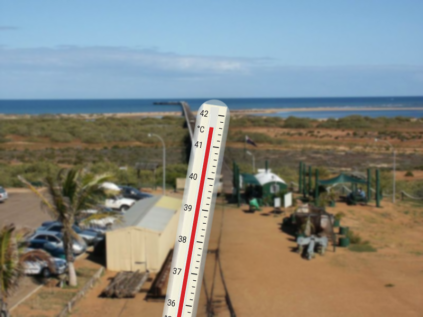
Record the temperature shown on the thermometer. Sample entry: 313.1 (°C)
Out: 41.6 (°C)
